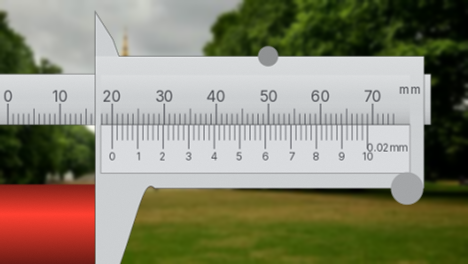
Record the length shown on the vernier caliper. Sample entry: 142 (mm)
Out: 20.0 (mm)
